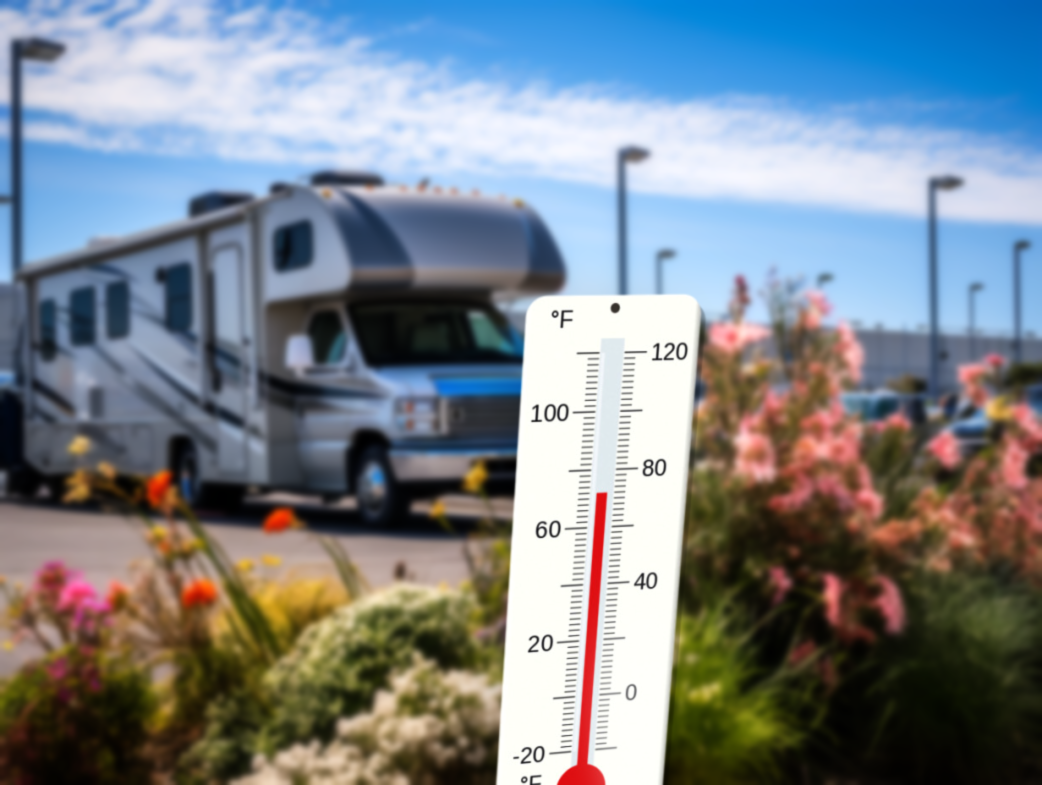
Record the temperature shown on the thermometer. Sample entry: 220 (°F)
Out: 72 (°F)
